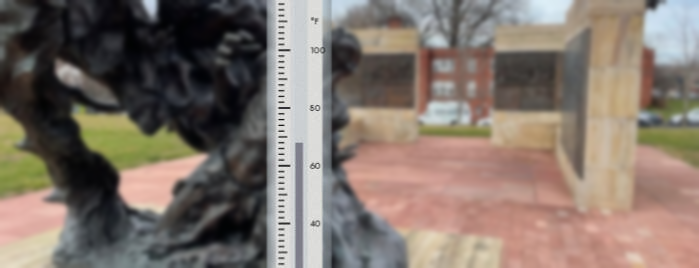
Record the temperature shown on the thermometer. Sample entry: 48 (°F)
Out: 68 (°F)
